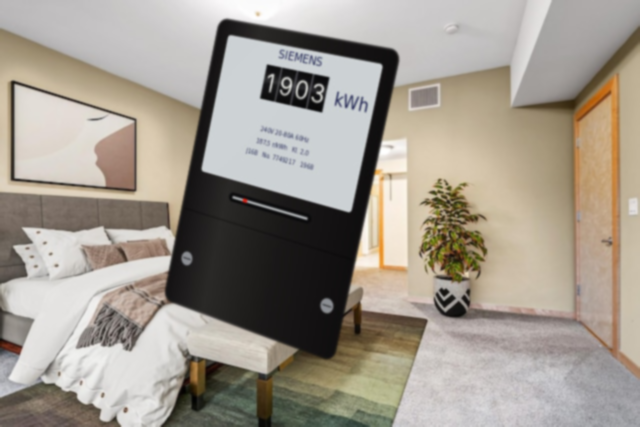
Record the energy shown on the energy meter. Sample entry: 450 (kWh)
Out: 1903 (kWh)
